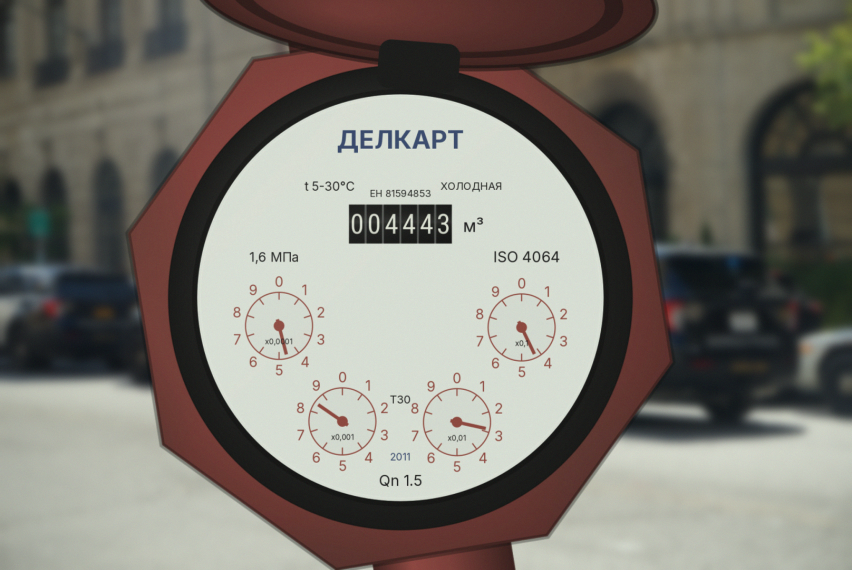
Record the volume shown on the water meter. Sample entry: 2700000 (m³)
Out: 4443.4284 (m³)
